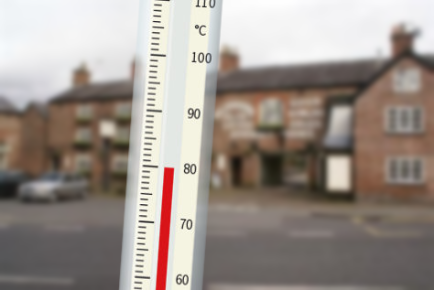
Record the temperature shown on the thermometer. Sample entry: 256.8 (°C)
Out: 80 (°C)
